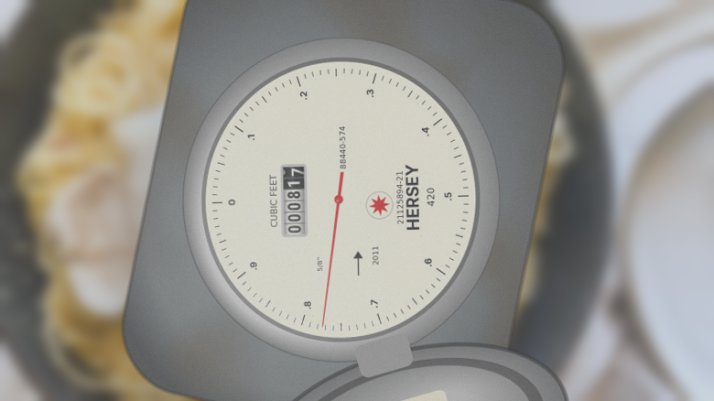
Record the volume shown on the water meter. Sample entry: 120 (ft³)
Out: 816.77 (ft³)
